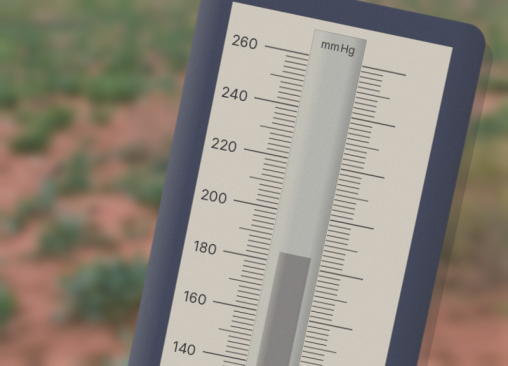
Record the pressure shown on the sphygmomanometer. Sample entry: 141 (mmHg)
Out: 184 (mmHg)
